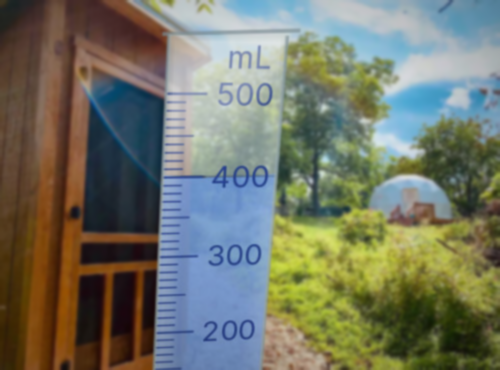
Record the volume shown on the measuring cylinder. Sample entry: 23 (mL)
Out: 400 (mL)
